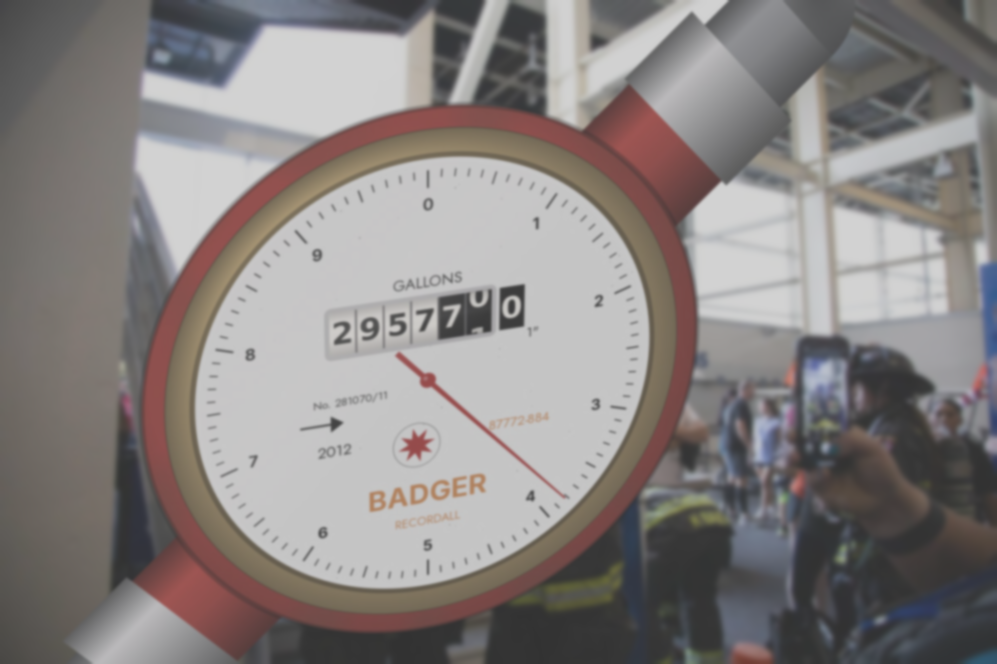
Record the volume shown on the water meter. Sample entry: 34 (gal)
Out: 2957703.8 (gal)
